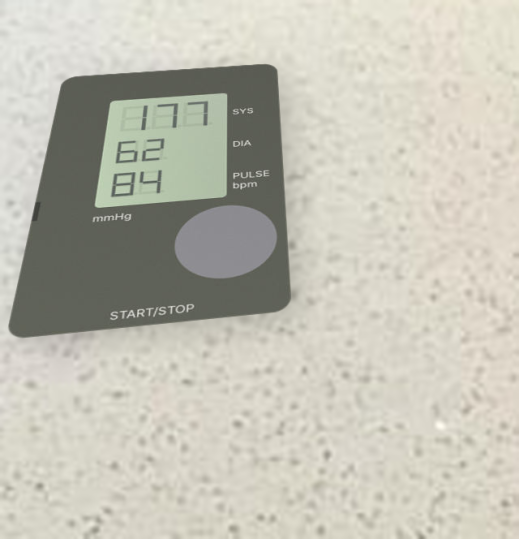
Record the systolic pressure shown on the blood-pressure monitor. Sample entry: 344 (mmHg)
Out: 177 (mmHg)
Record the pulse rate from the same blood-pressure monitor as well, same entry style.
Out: 84 (bpm)
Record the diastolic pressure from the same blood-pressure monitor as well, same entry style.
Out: 62 (mmHg)
